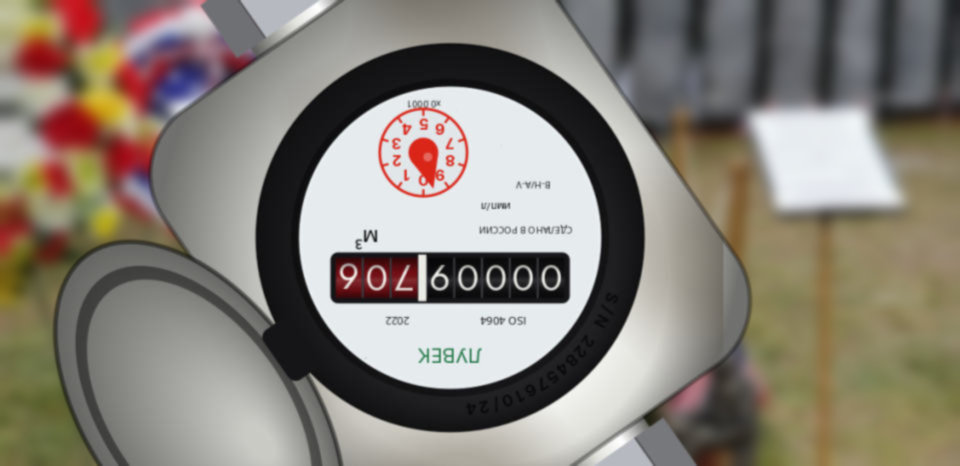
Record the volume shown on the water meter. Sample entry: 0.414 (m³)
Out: 9.7059 (m³)
